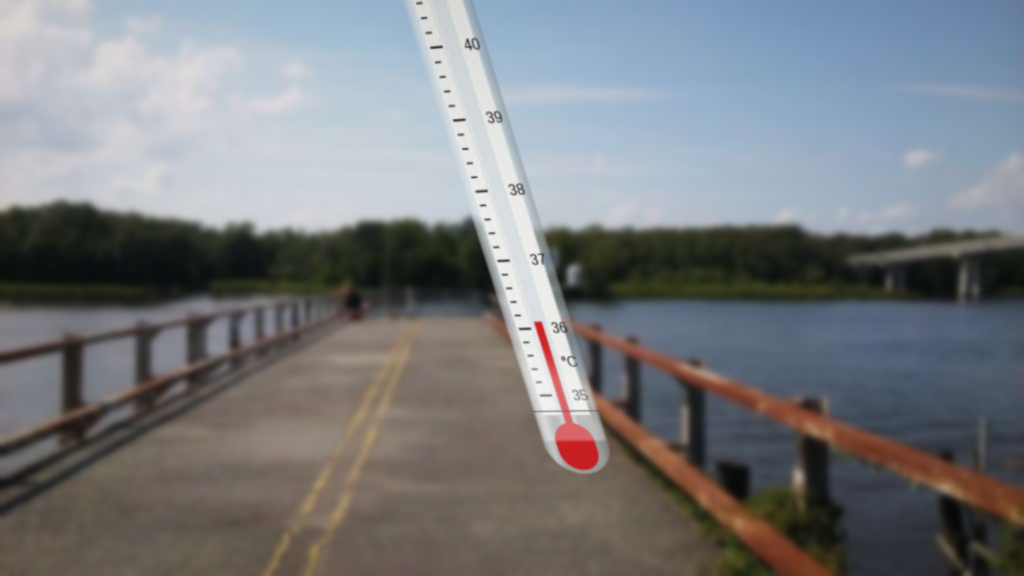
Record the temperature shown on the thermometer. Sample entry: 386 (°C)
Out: 36.1 (°C)
